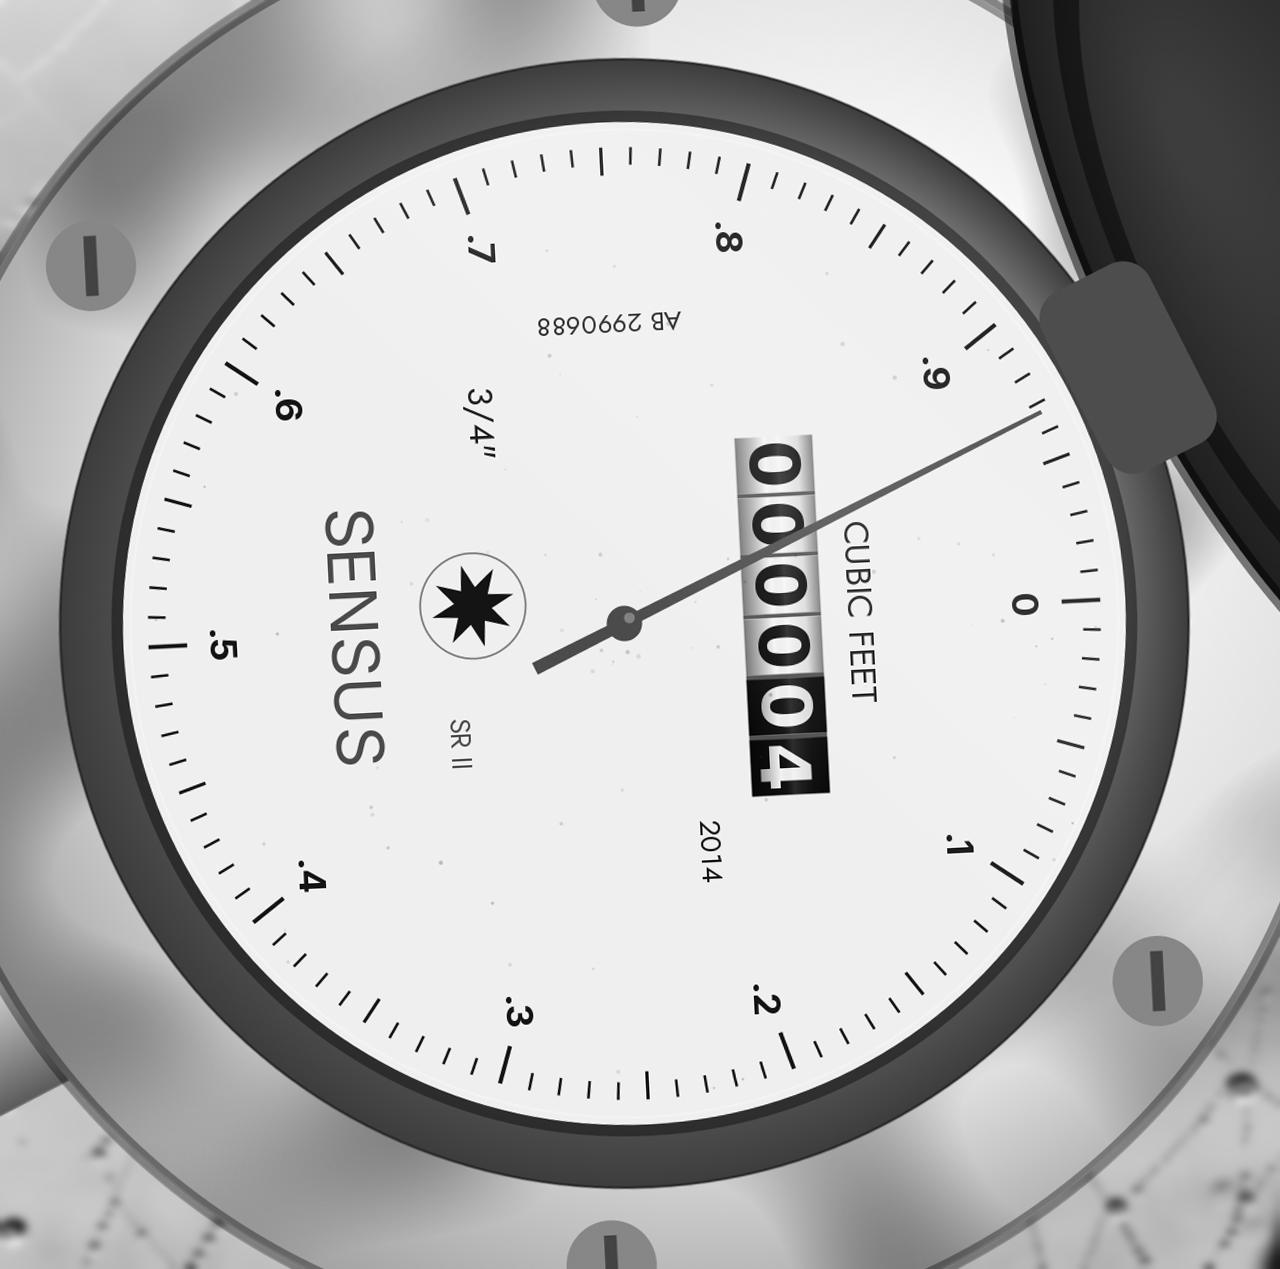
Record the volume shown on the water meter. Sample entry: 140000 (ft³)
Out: 3.93 (ft³)
